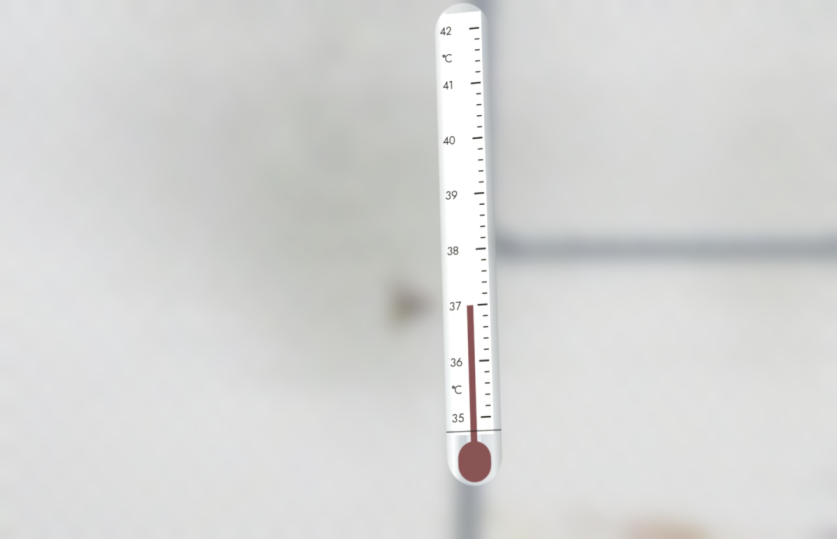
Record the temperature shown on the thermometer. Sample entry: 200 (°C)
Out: 37 (°C)
